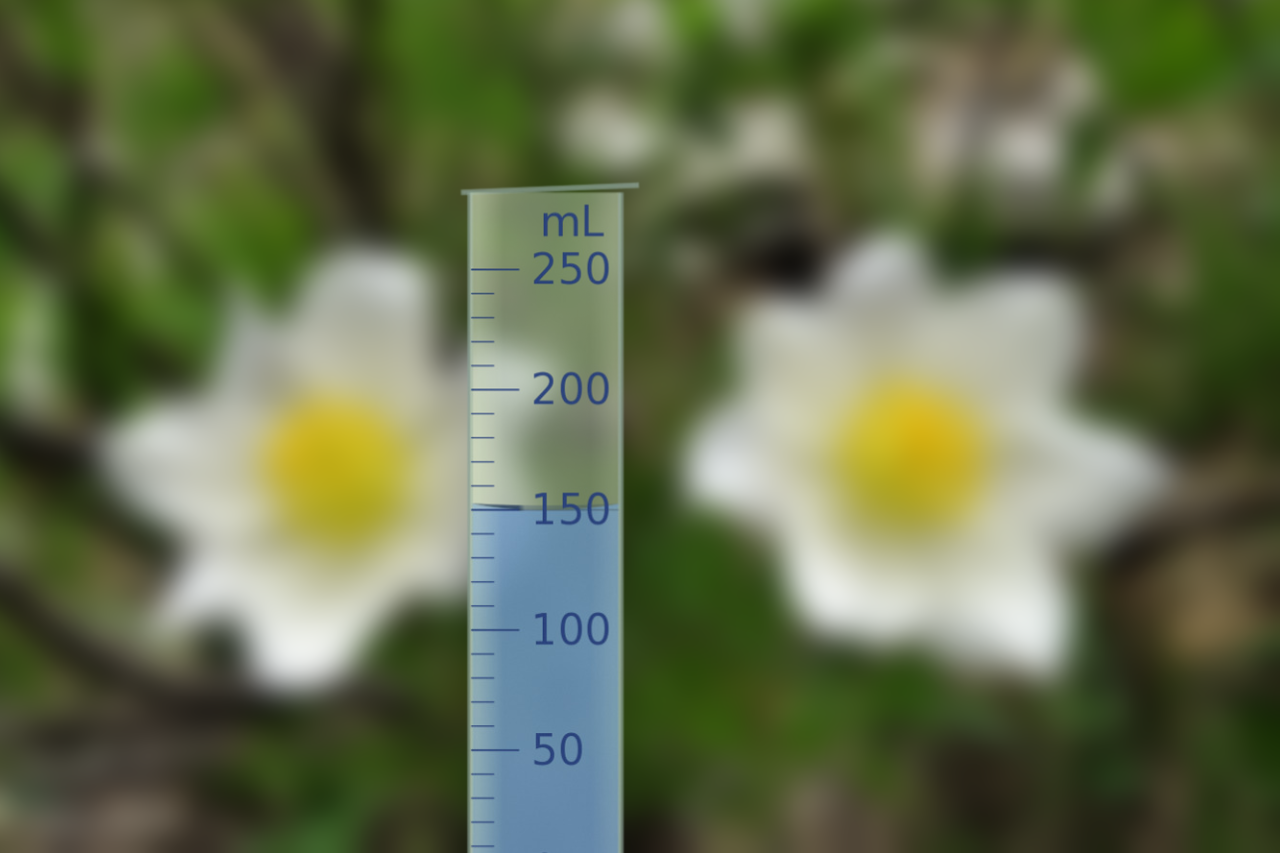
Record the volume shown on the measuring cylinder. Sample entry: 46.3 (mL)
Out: 150 (mL)
